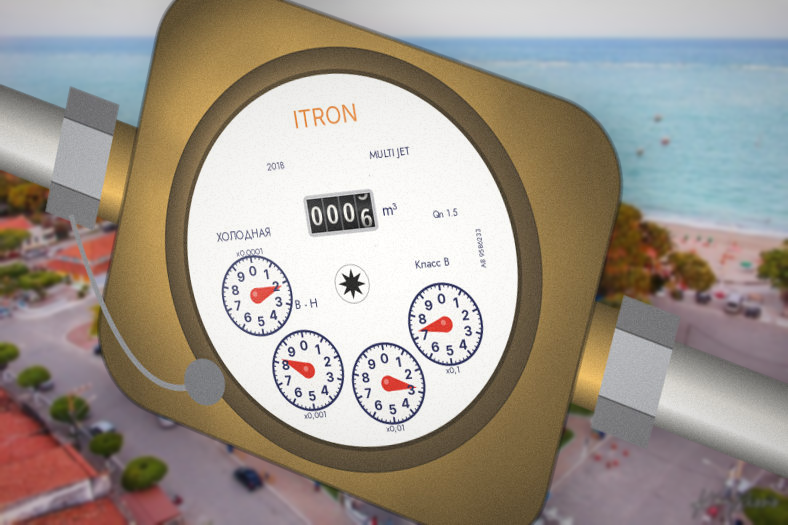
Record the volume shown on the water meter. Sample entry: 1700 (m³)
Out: 5.7282 (m³)
